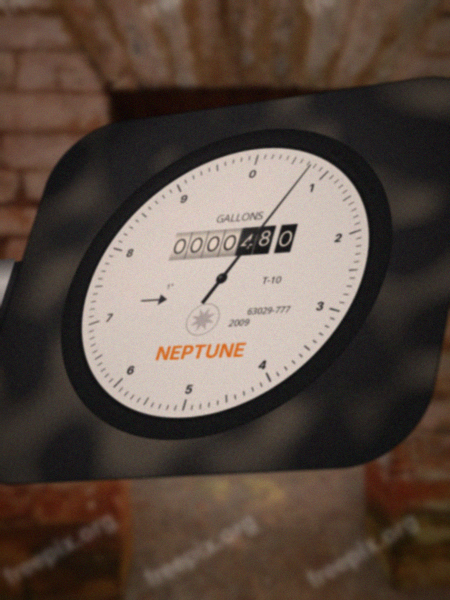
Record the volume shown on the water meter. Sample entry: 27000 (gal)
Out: 480.7 (gal)
